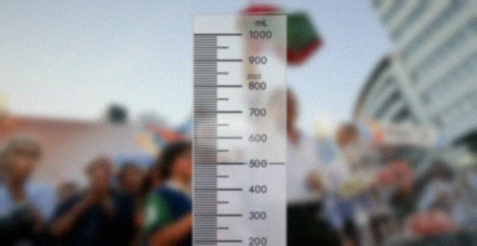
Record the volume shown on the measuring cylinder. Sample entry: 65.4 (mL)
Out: 500 (mL)
